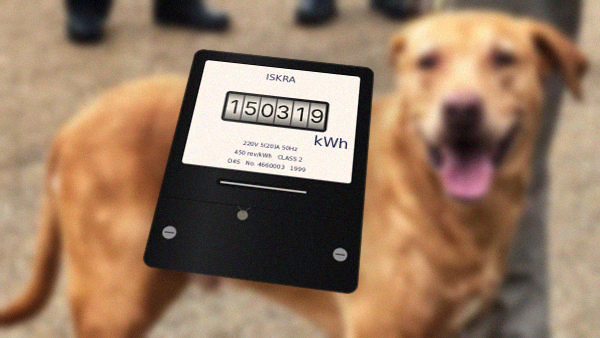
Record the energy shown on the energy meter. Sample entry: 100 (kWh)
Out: 150319 (kWh)
